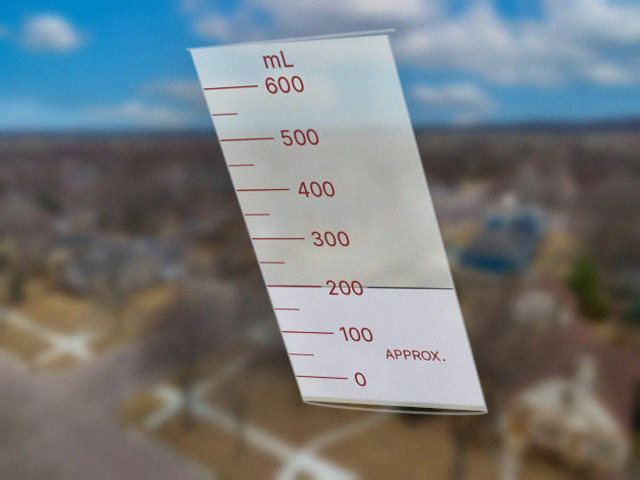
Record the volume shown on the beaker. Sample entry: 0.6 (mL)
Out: 200 (mL)
